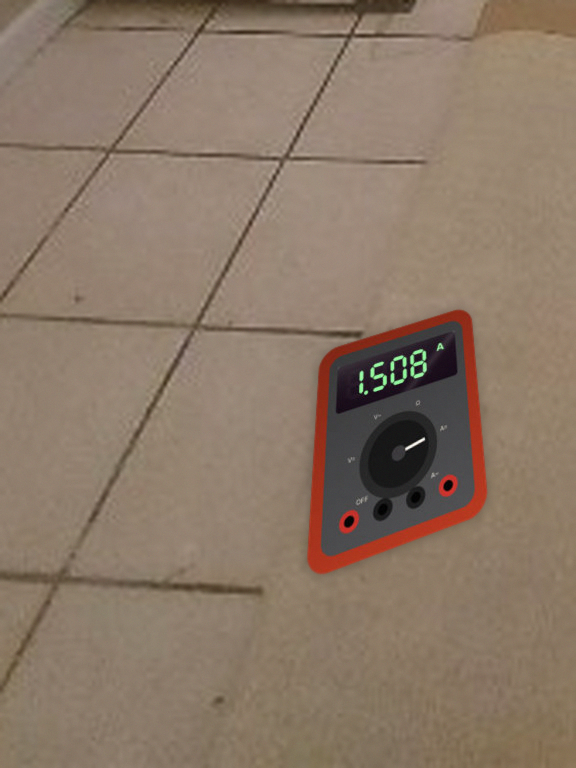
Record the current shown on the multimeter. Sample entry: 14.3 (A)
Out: 1.508 (A)
